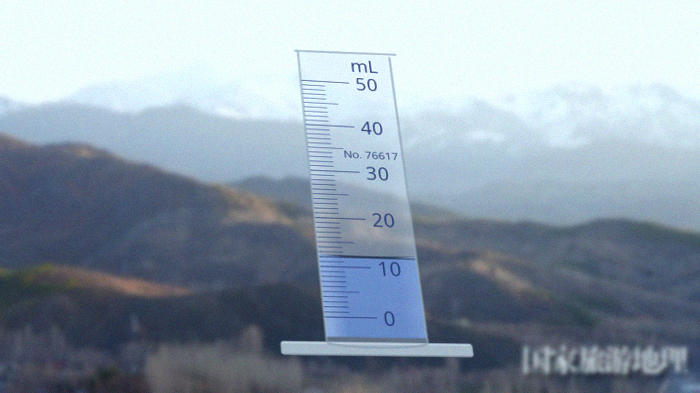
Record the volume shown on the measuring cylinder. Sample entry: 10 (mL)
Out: 12 (mL)
